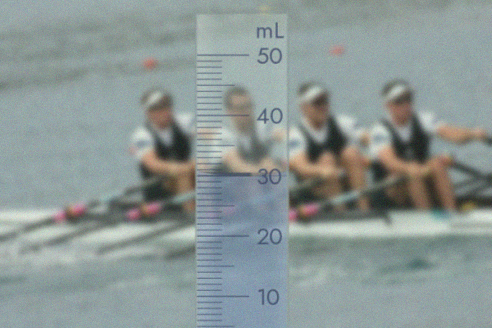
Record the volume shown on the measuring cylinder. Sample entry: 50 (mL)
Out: 30 (mL)
